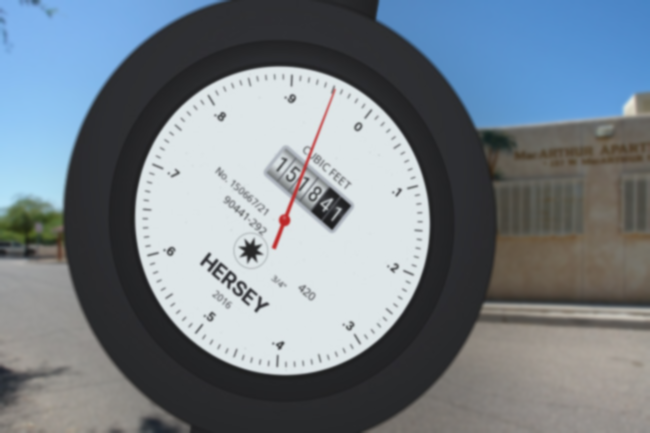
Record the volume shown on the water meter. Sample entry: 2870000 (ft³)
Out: 151840.95 (ft³)
